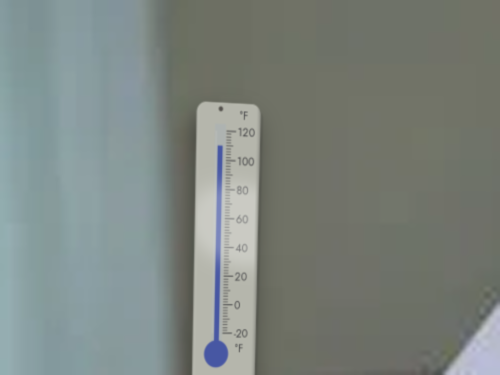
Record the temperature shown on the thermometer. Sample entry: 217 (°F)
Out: 110 (°F)
